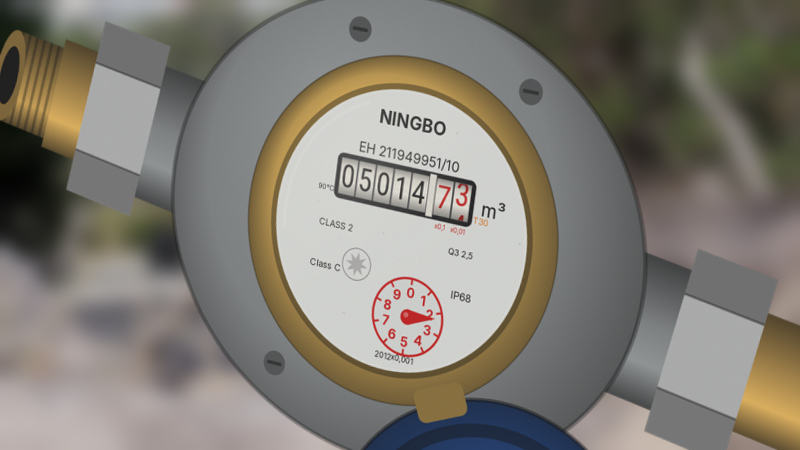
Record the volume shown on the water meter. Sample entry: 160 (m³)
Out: 5014.732 (m³)
